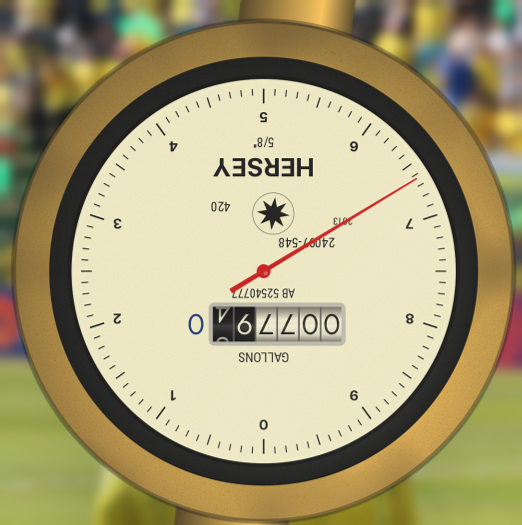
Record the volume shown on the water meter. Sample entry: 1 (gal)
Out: 77936.6 (gal)
